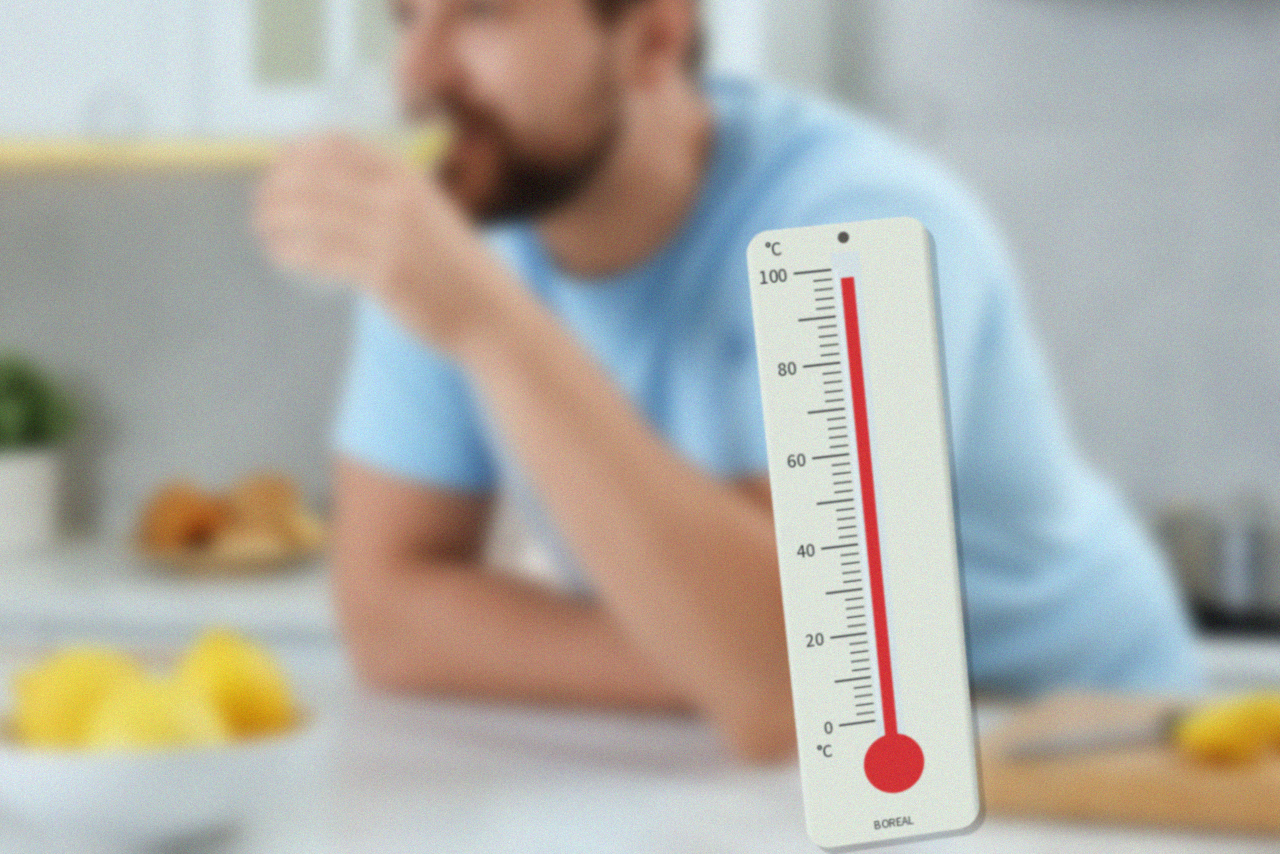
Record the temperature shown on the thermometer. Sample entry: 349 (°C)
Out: 98 (°C)
